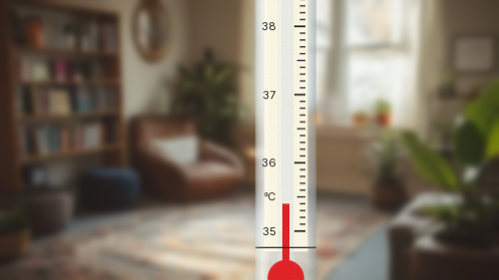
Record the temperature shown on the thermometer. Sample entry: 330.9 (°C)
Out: 35.4 (°C)
